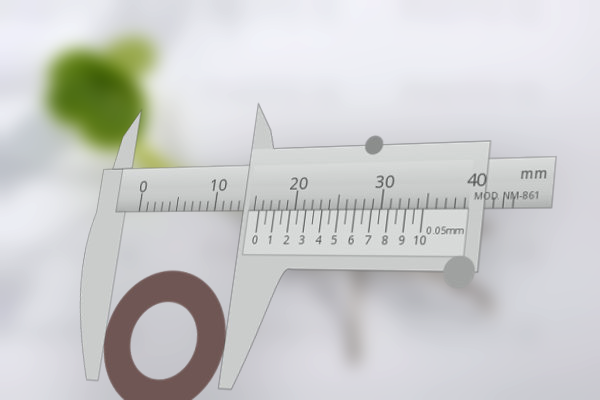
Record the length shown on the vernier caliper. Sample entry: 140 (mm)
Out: 15.6 (mm)
